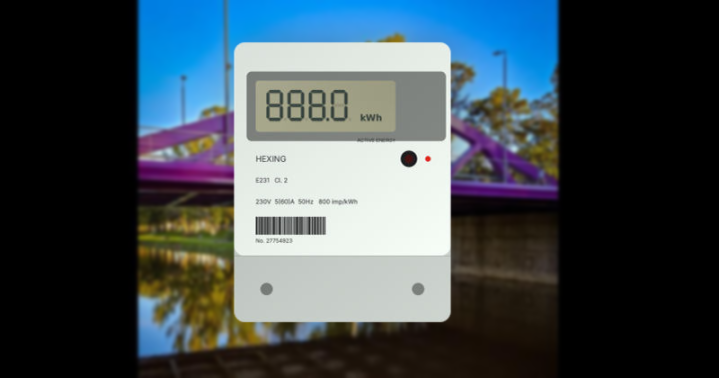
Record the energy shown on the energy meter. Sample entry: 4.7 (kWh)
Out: 888.0 (kWh)
